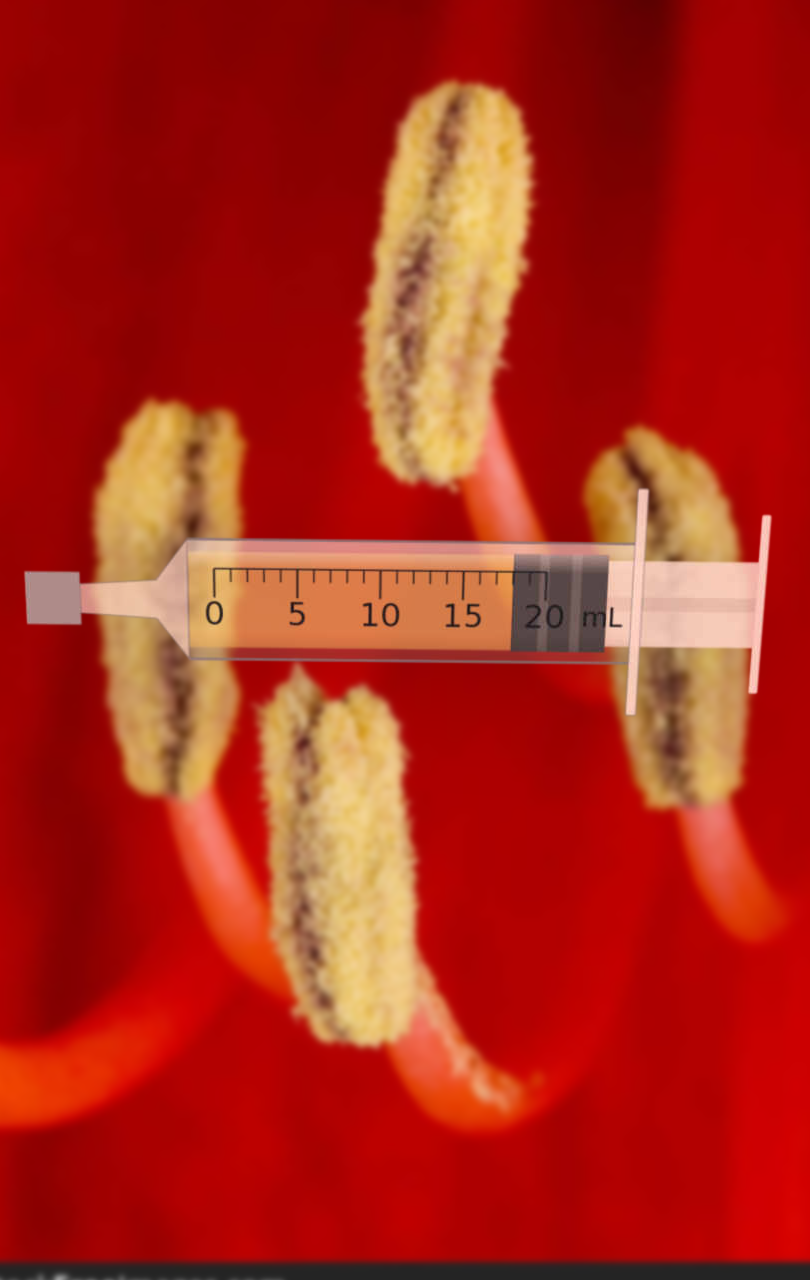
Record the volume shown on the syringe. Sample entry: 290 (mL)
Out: 18 (mL)
